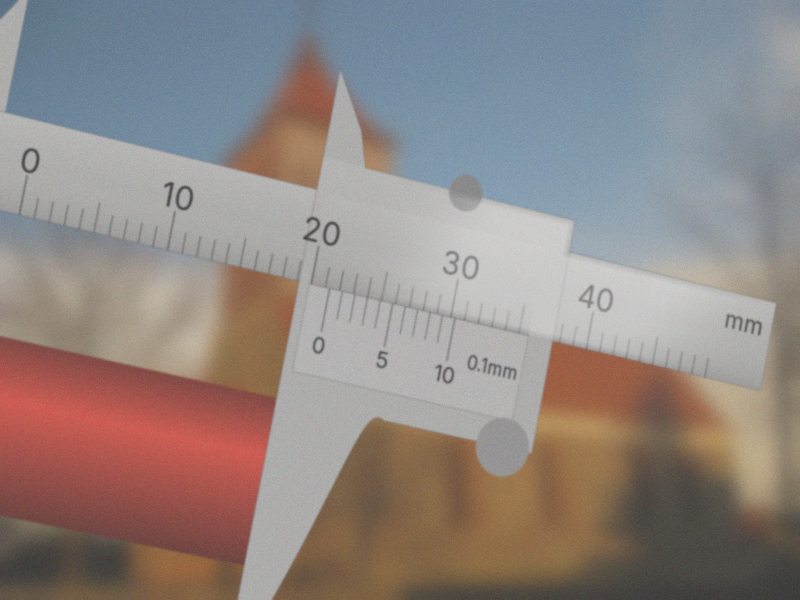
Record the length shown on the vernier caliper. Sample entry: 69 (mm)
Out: 21.3 (mm)
